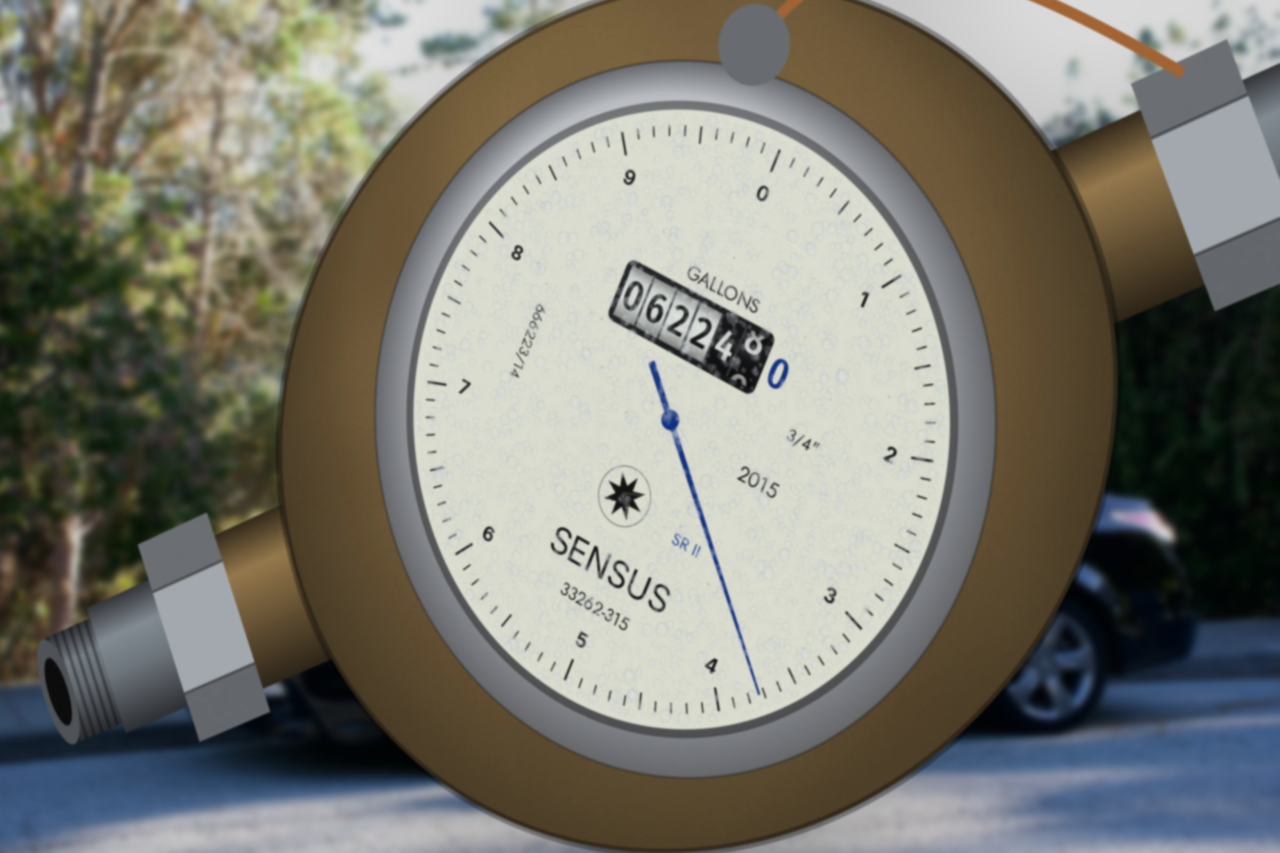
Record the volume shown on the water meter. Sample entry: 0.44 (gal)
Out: 622483.7 (gal)
